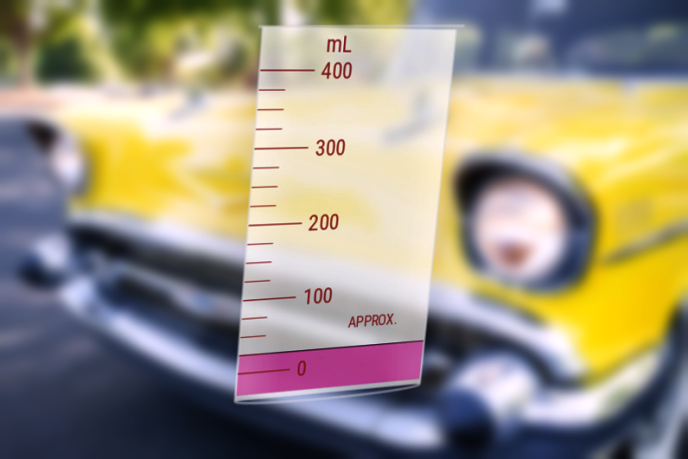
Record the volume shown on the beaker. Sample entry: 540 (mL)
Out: 25 (mL)
